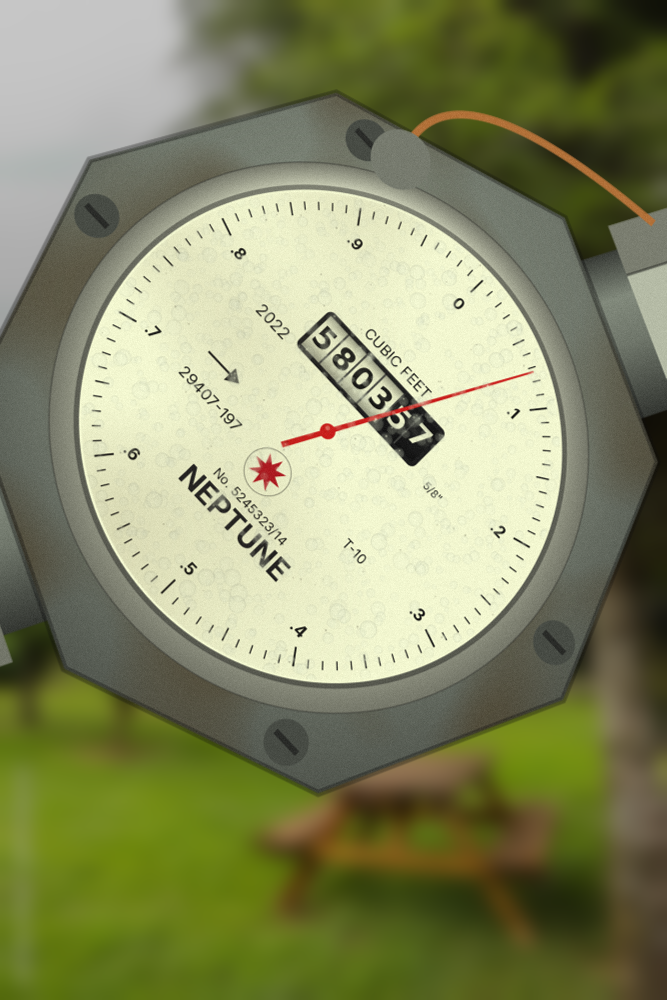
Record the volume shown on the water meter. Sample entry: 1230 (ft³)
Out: 580357.07 (ft³)
